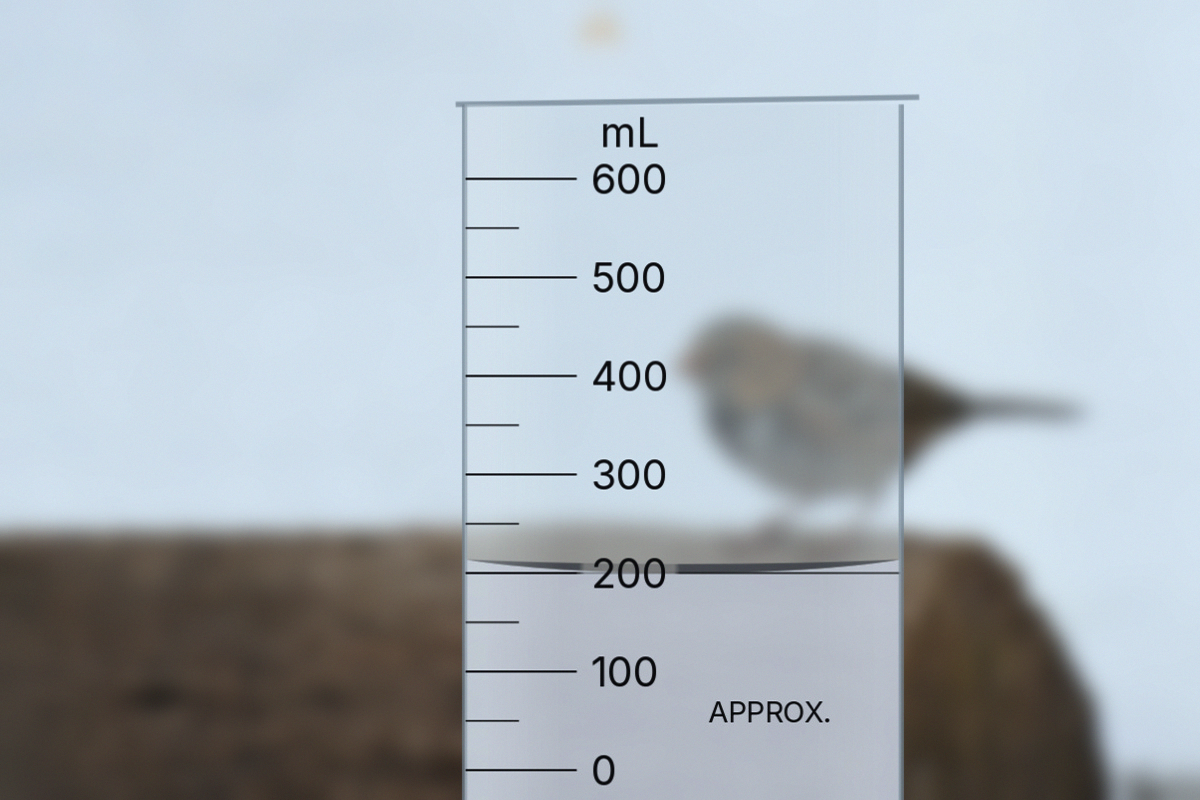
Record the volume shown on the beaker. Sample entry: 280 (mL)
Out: 200 (mL)
